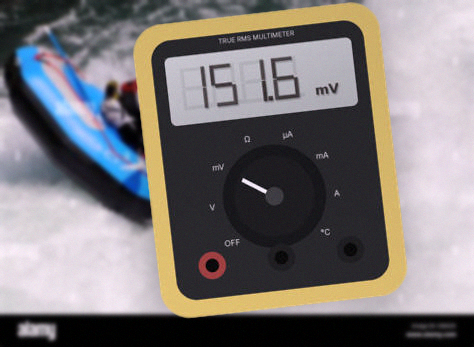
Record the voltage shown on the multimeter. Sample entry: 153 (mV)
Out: 151.6 (mV)
